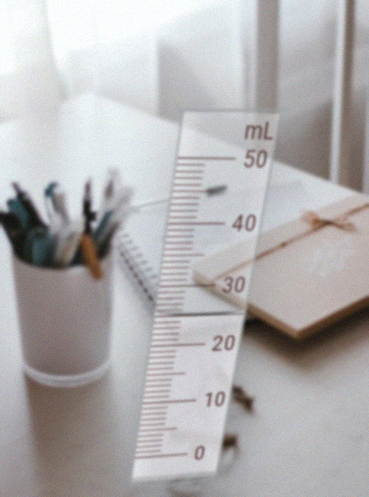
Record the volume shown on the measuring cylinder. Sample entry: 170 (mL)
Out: 25 (mL)
